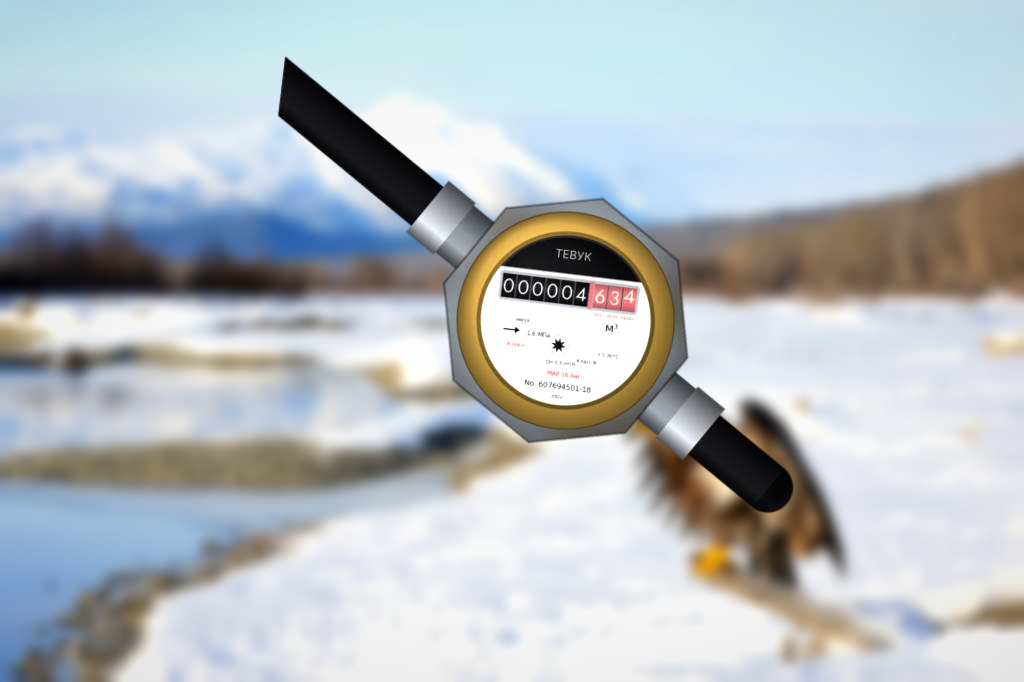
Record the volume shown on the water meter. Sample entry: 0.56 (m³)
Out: 4.634 (m³)
